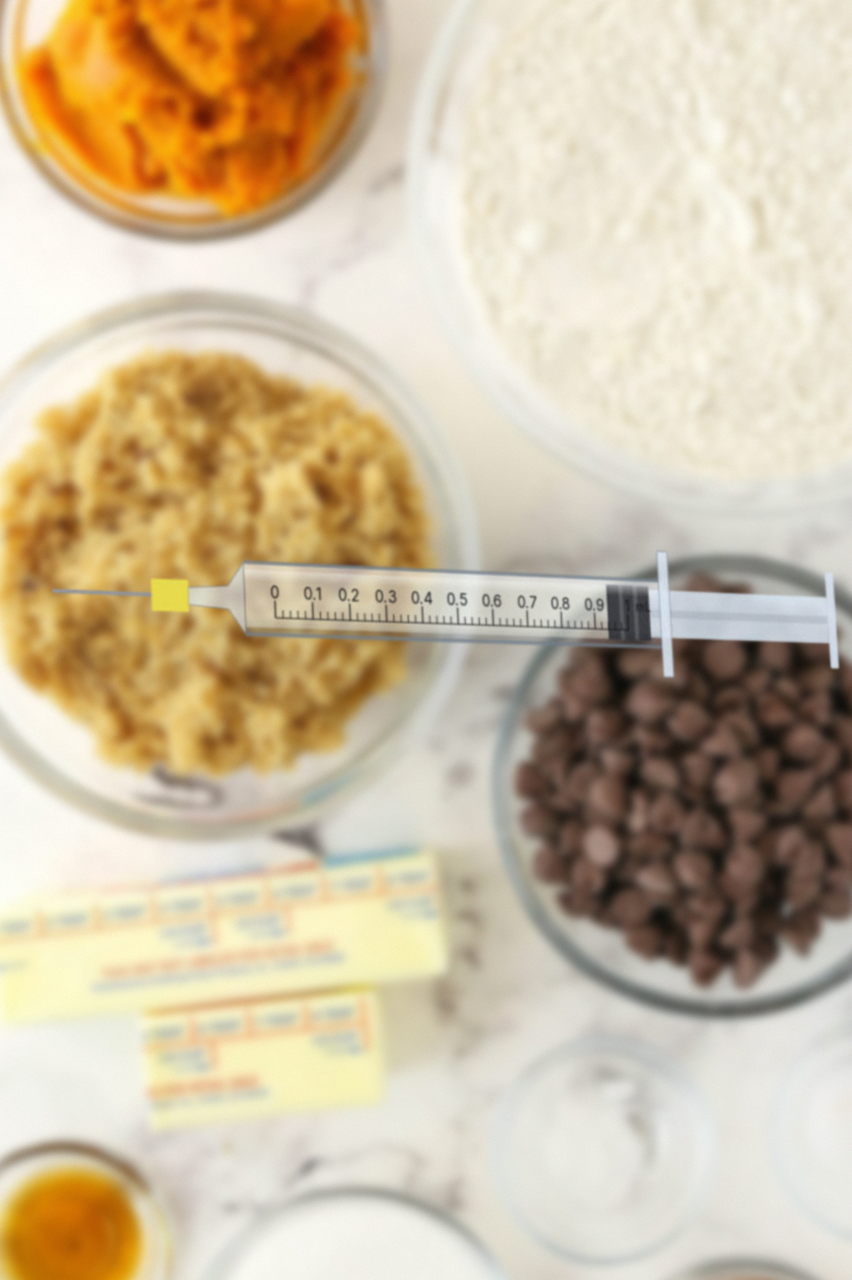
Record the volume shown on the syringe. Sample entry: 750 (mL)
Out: 0.94 (mL)
